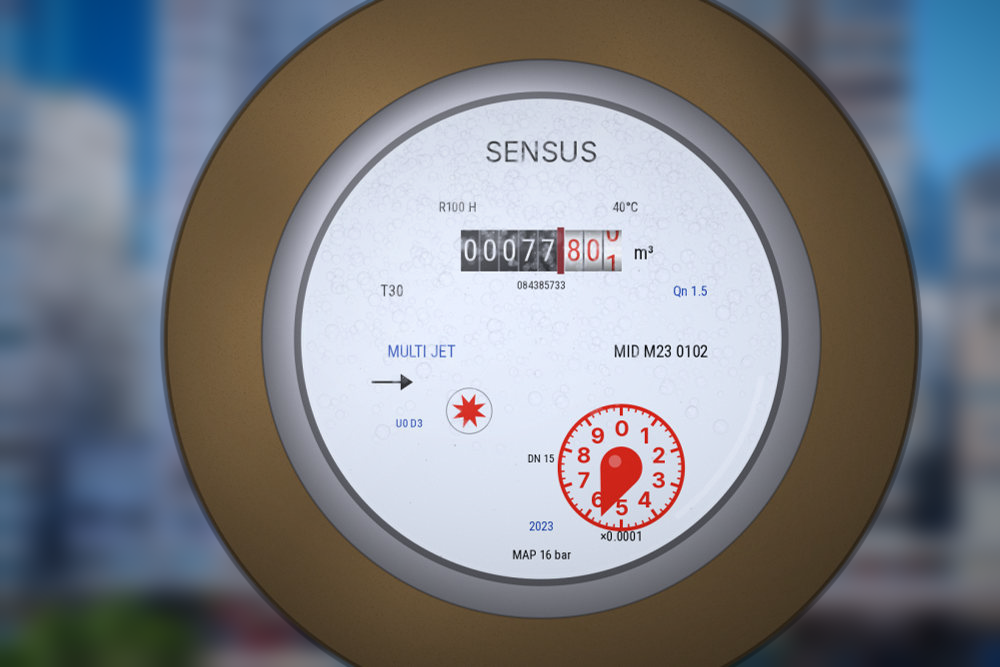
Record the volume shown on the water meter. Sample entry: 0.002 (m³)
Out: 77.8005 (m³)
